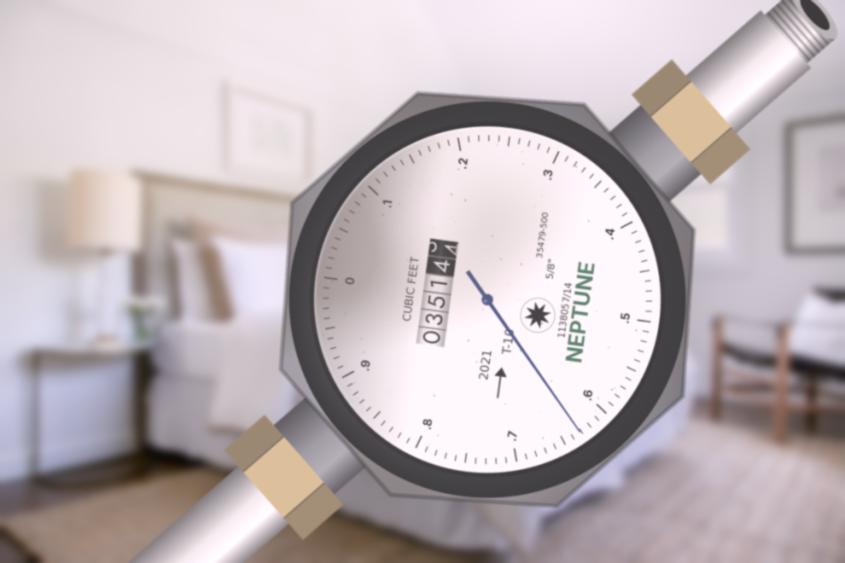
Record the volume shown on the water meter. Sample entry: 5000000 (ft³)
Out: 35143.63 (ft³)
